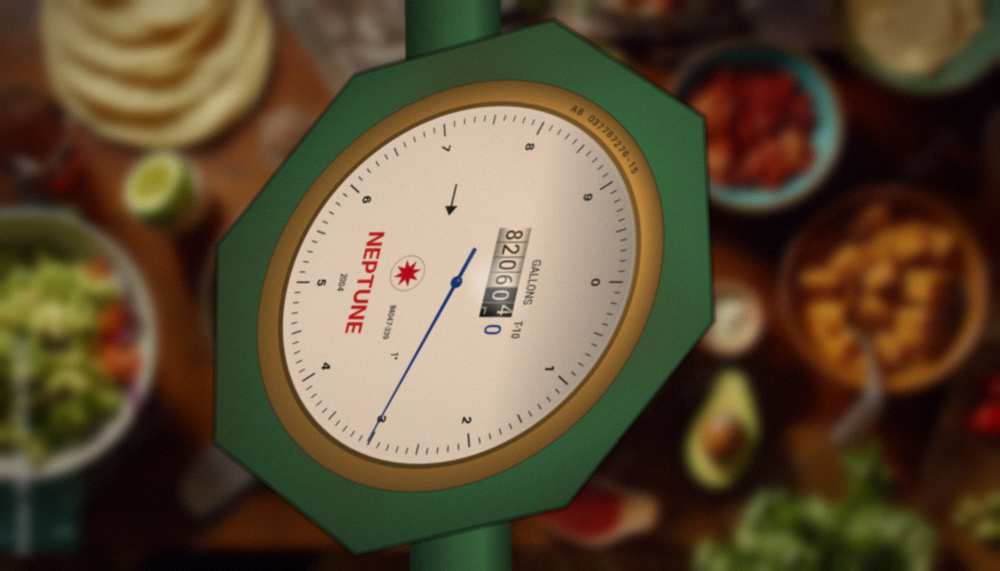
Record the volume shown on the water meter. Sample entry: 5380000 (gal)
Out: 8206043.0 (gal)
